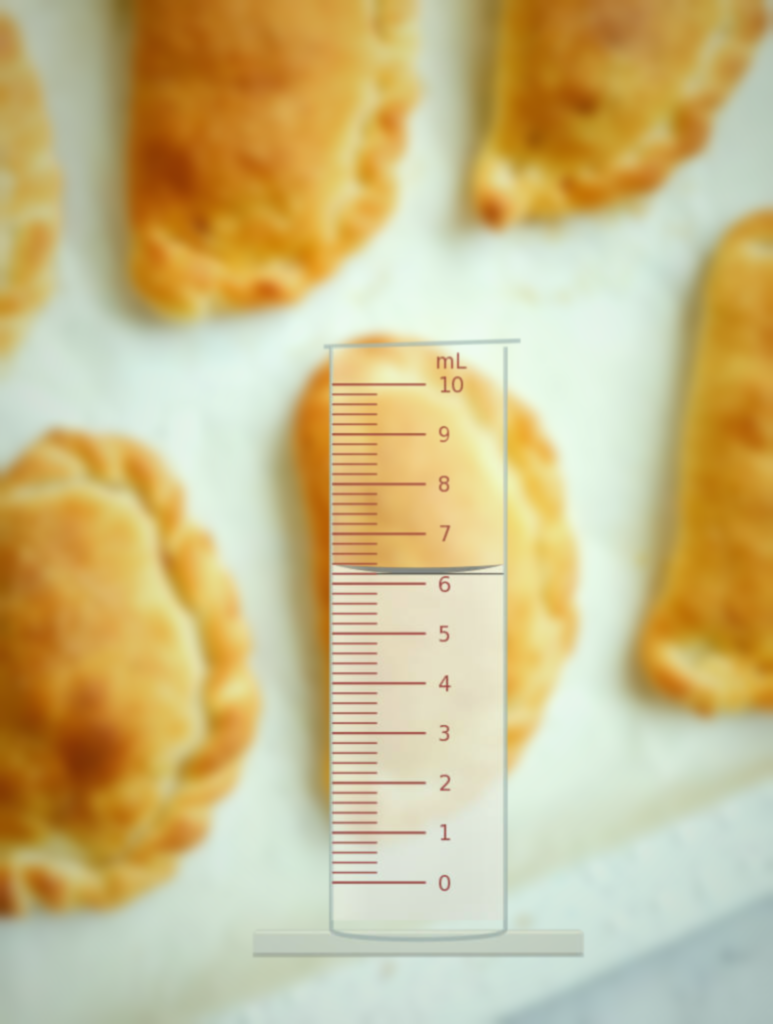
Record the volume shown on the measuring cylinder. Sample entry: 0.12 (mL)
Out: 6.2 (mL)
